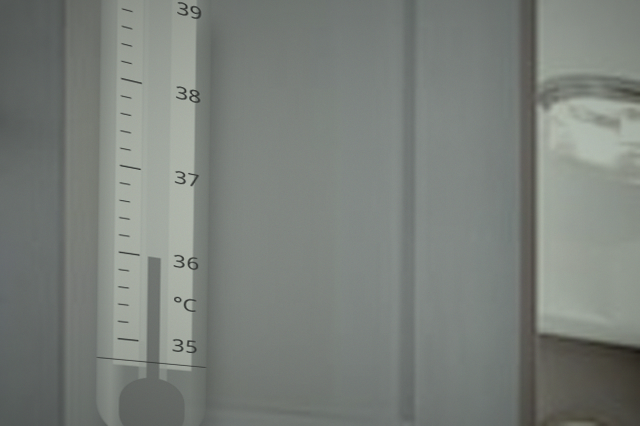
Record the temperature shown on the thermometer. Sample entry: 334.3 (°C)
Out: 36 (°C)
